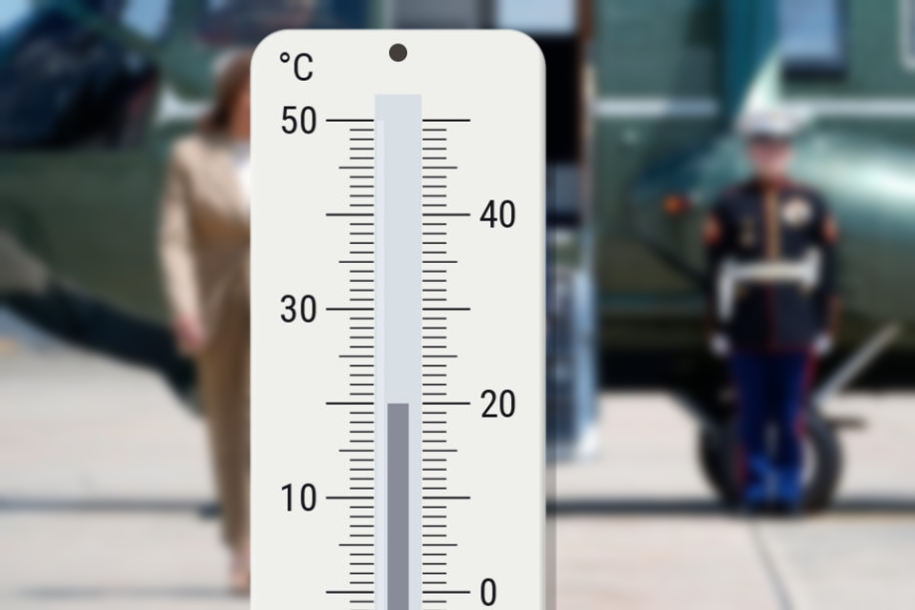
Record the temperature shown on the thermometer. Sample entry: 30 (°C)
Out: 20 (°C)
